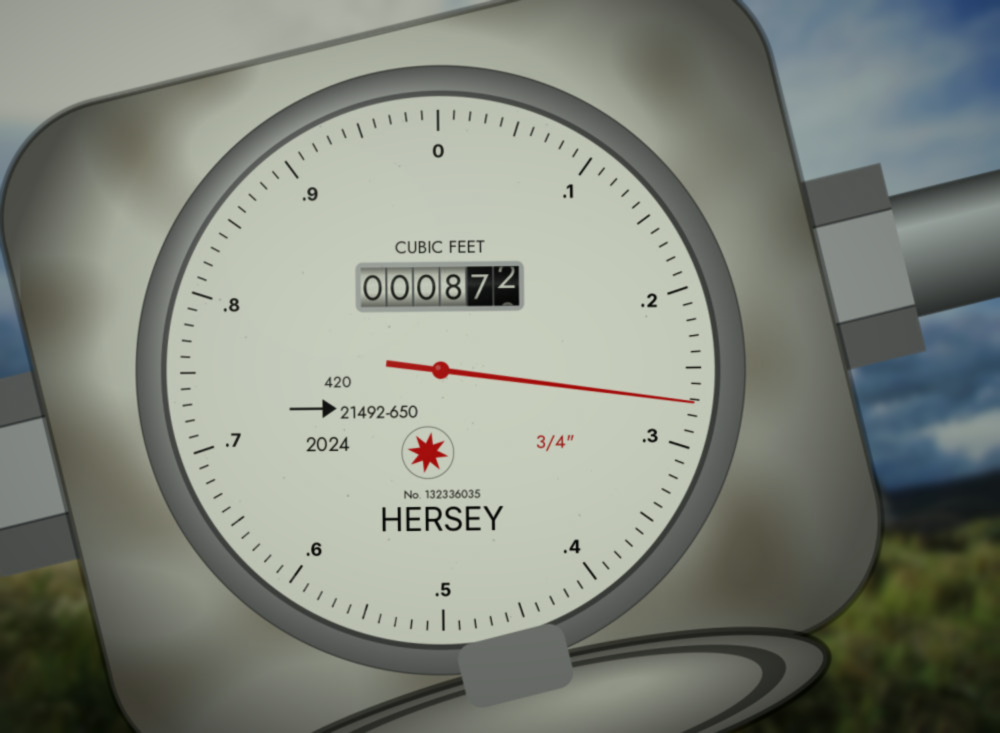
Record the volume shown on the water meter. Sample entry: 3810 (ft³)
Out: 872.27 (ft³)
